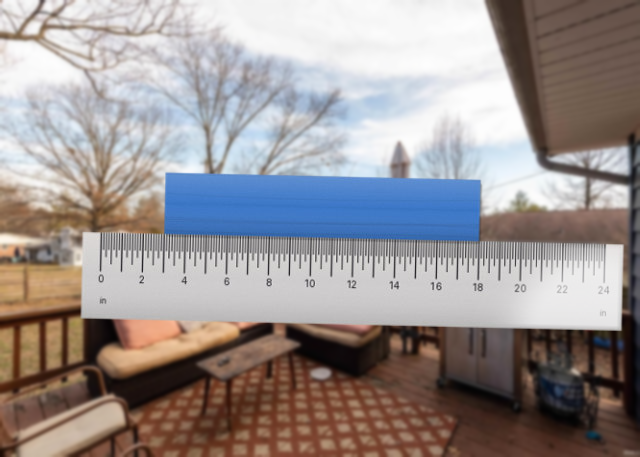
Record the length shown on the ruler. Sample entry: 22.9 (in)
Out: 15 (in)
